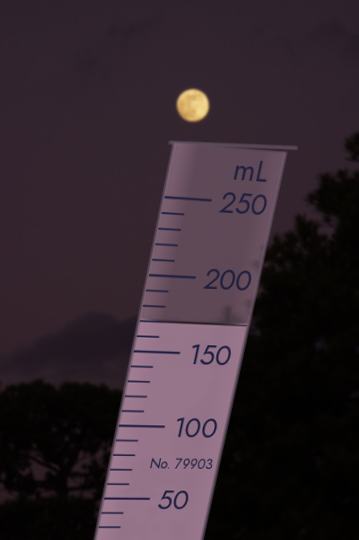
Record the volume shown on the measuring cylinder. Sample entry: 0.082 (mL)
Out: 170 (mL)
